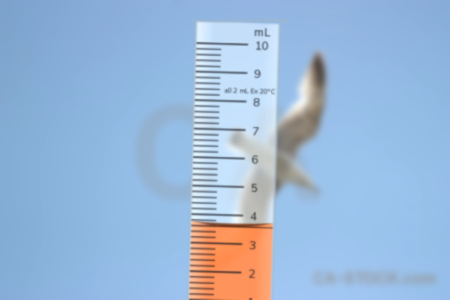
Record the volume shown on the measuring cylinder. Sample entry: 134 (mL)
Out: 3.6 (mL)
